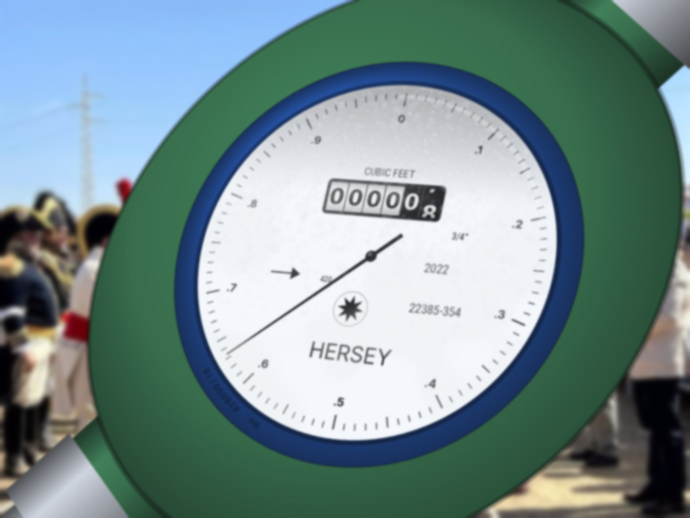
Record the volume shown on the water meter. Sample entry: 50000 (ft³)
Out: 7.63 (ft³)
